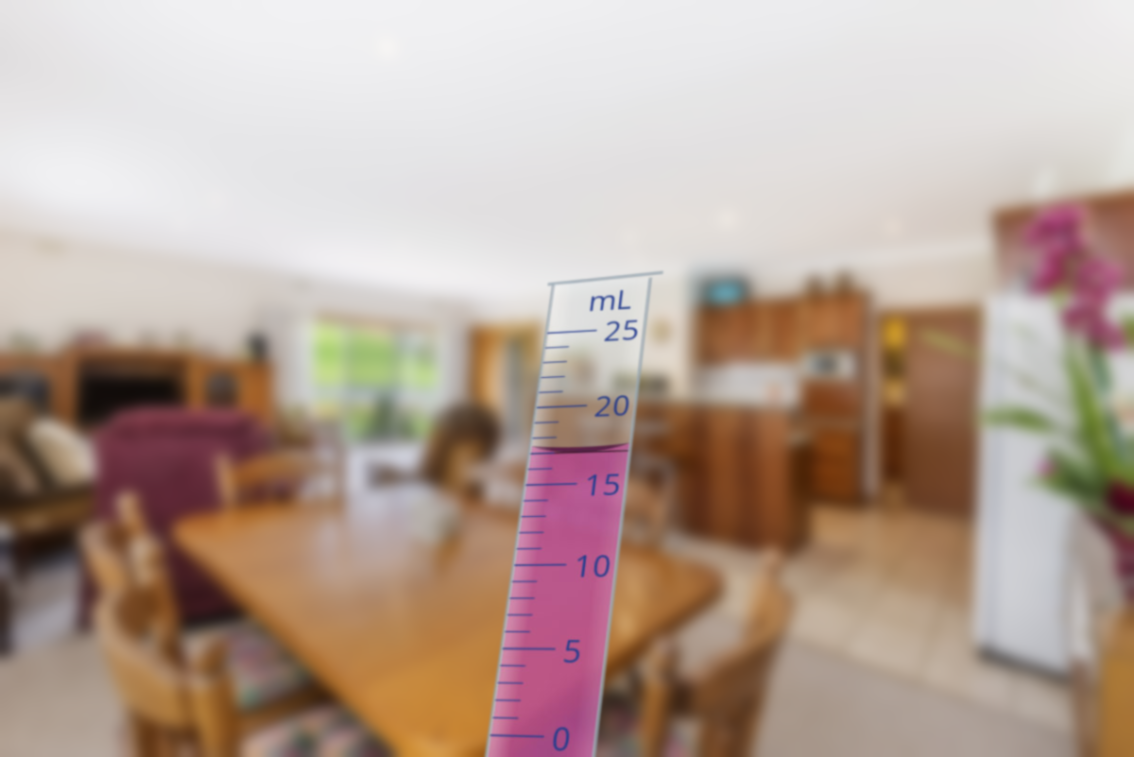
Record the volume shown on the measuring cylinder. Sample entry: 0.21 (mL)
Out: 17 (mL)
